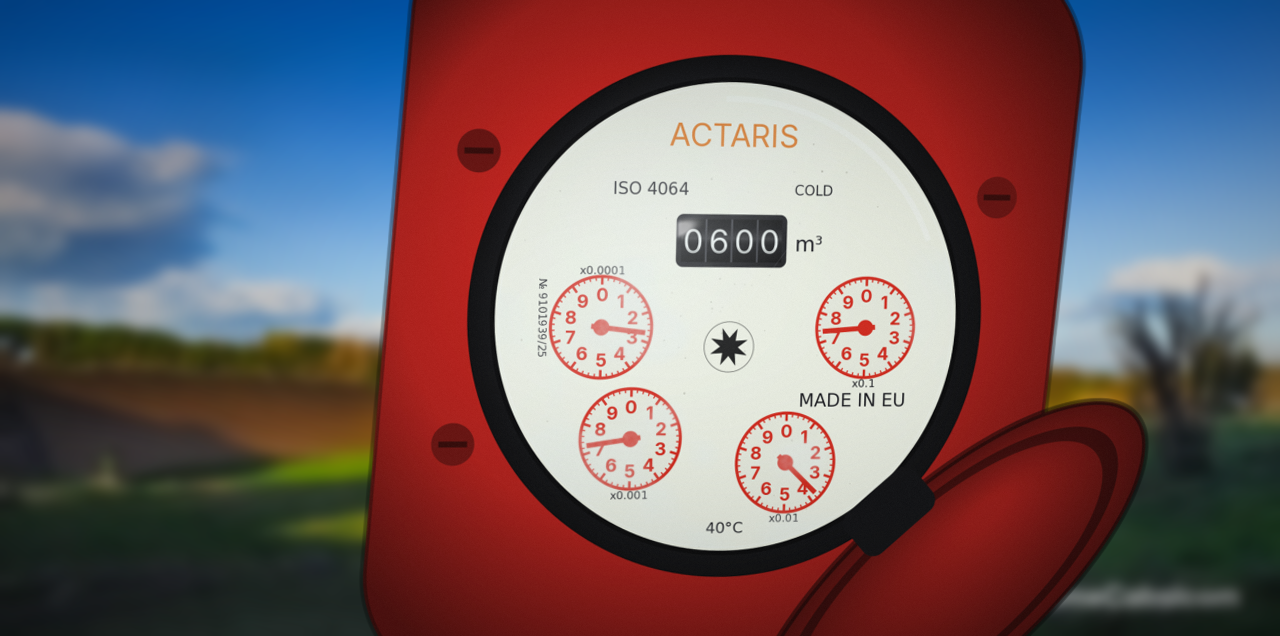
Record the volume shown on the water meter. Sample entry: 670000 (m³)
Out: 600.7372 (m³)
